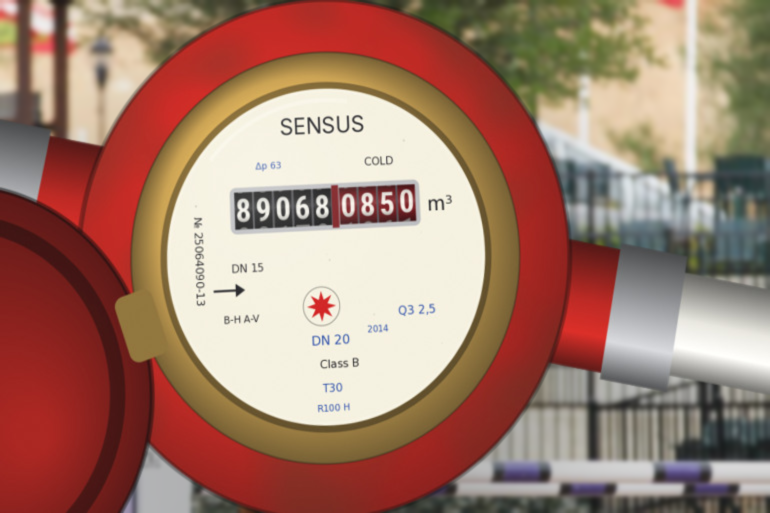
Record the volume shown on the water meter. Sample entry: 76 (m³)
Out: 89068.0850 (m³)
